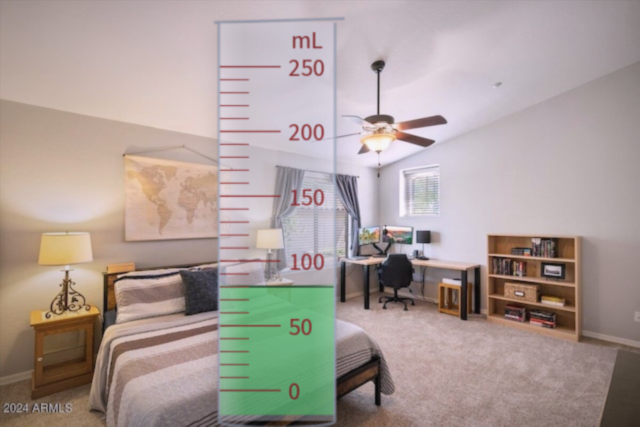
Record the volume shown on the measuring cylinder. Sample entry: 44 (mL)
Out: 80 (mL)
